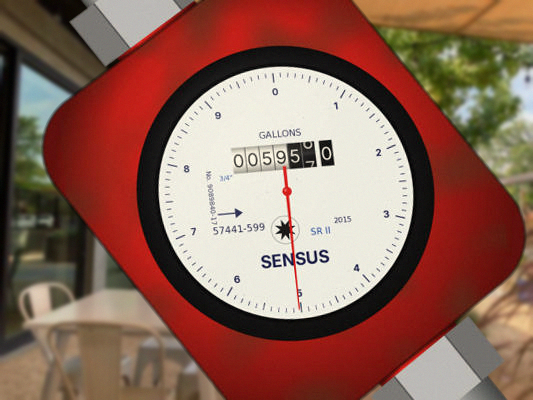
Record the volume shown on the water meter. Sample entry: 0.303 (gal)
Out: 59565.0 (gal)
